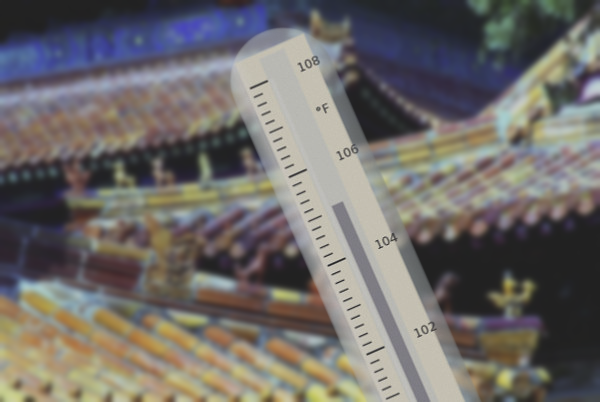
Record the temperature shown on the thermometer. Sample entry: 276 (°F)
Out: 105.1 (°F)
